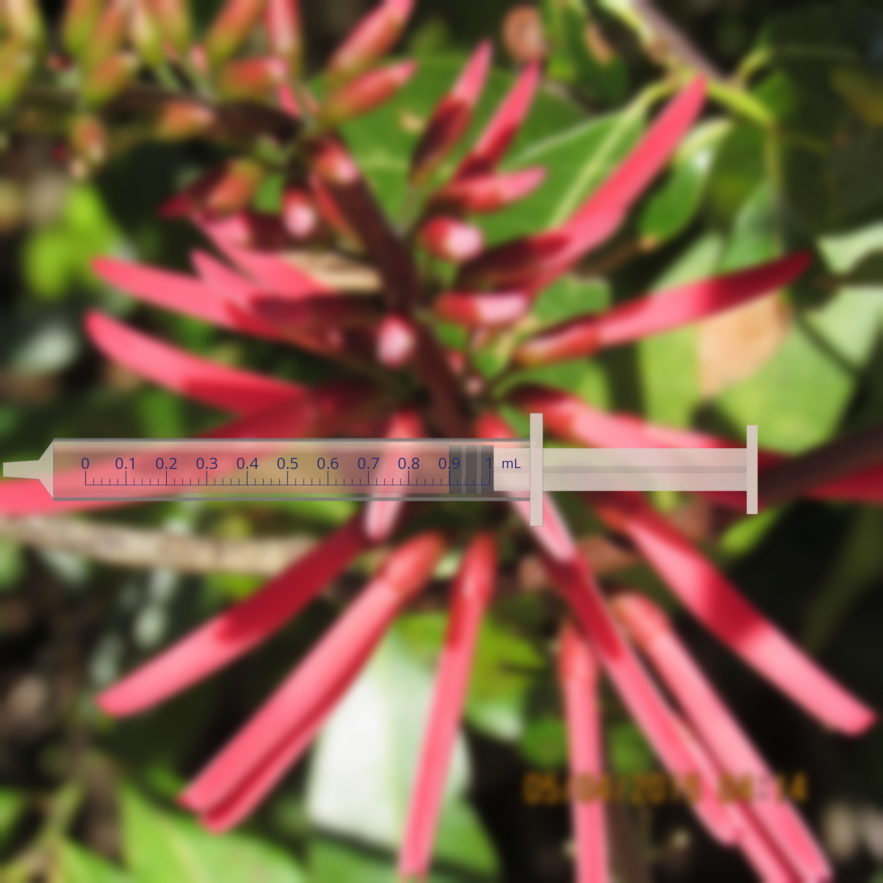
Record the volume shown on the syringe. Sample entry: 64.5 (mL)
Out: 0.9 (mL)
